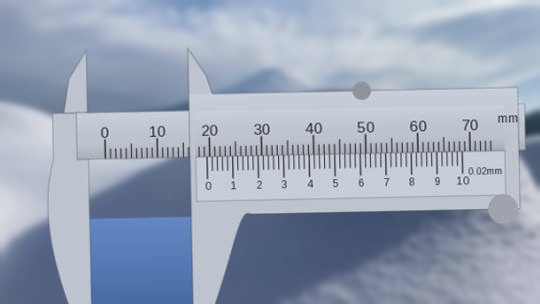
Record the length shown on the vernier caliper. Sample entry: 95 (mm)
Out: 19.5 (mm)
